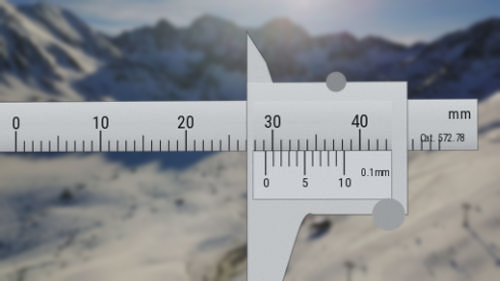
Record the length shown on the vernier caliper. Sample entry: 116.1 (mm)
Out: 29.2 (mm)
